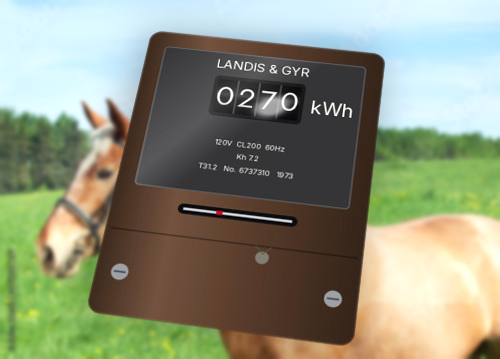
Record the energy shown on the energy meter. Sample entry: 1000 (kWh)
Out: 270 (kWh)
